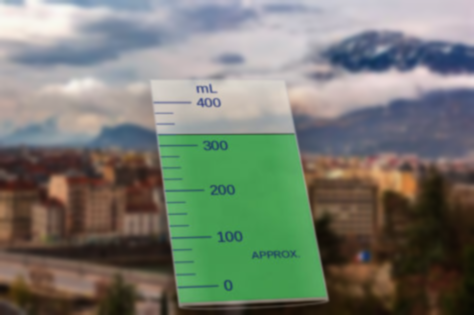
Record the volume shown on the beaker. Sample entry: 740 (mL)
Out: 325 (mL)
